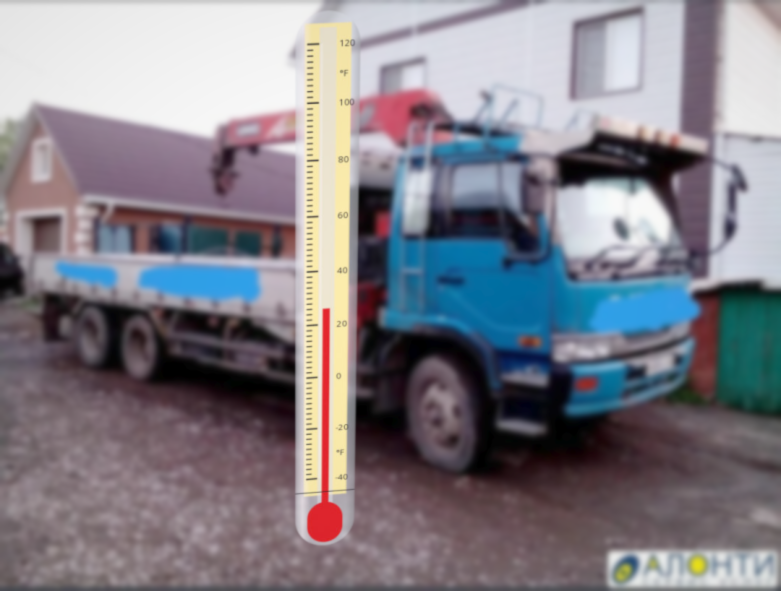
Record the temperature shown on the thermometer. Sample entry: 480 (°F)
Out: 26 (°F)
